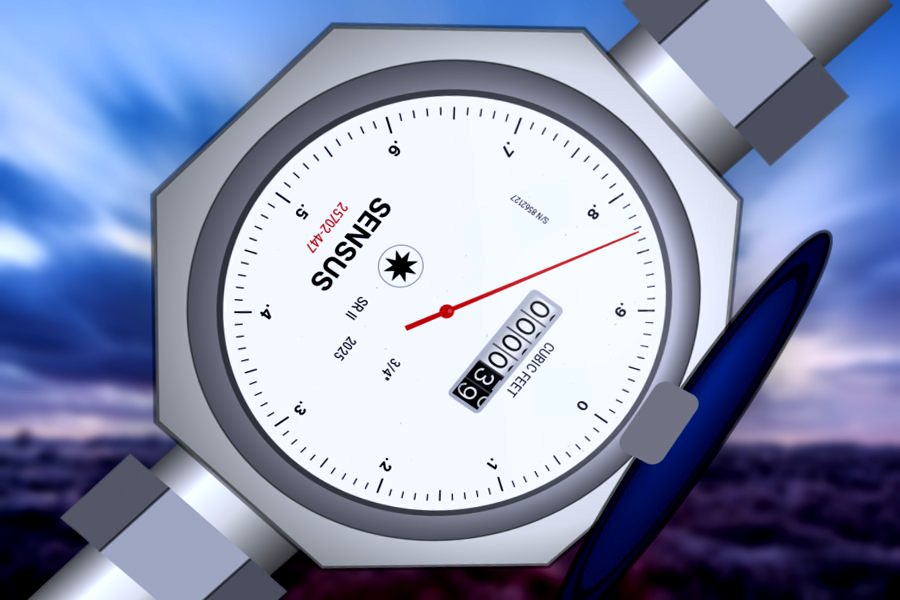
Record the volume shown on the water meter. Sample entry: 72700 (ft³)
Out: 38.83 (ft³)
